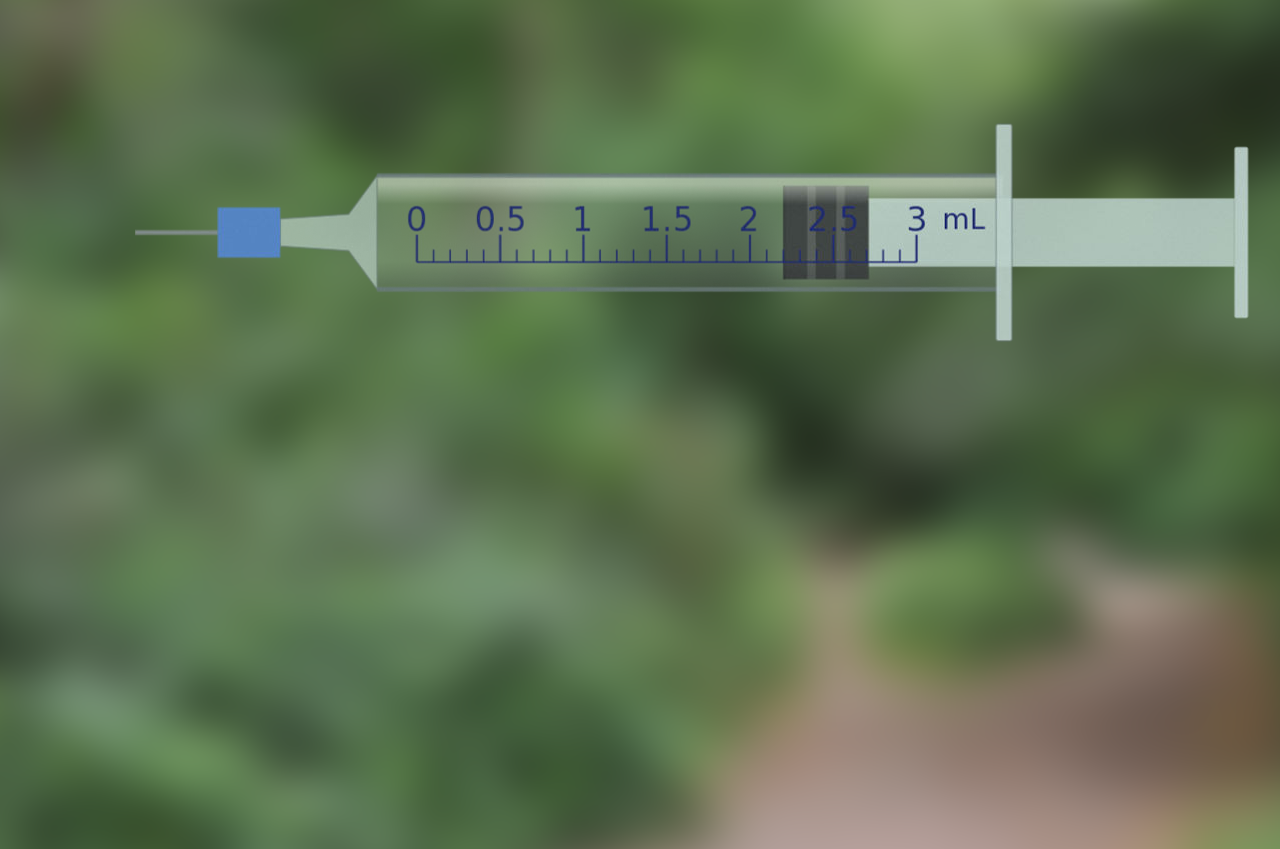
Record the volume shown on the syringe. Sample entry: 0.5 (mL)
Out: 2.2 (mL)
